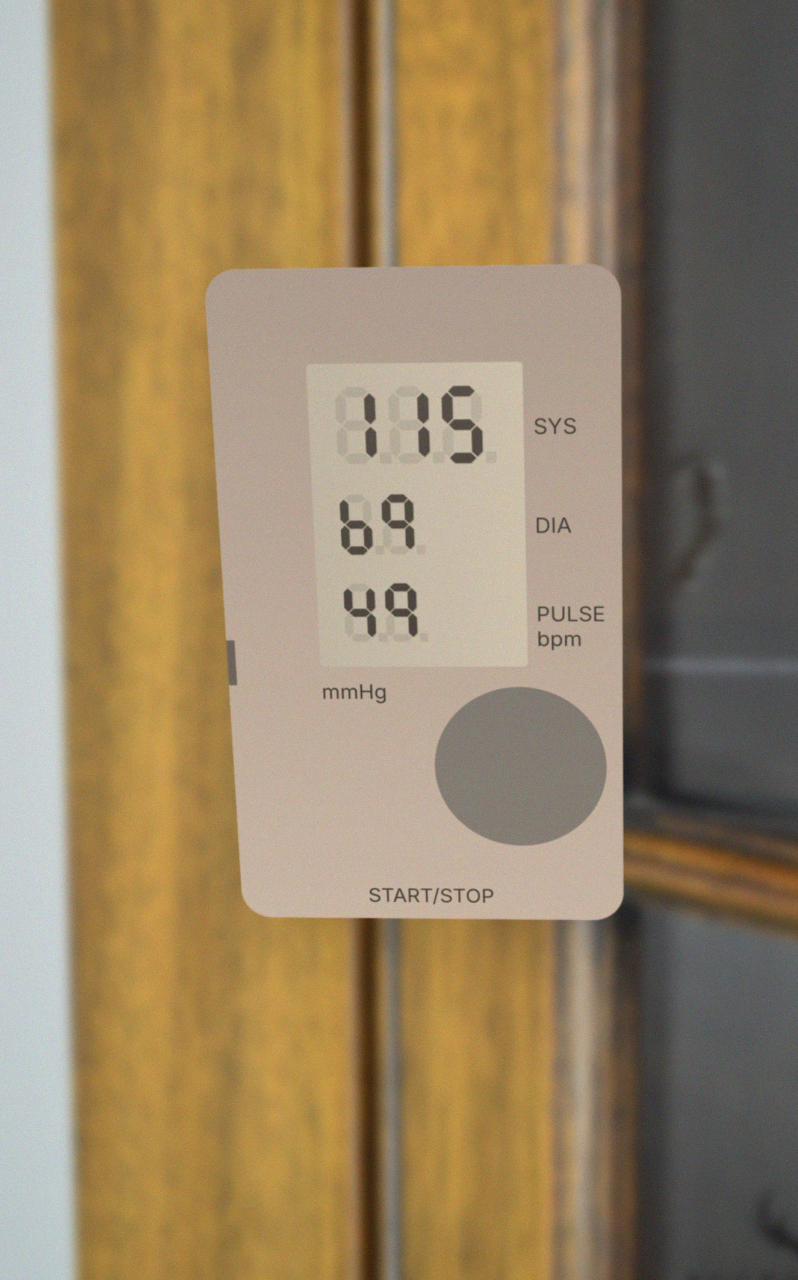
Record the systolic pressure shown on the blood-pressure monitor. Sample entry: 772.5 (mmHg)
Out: 115 (mmHg)
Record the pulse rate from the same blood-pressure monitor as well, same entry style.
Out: 49 (bpm)
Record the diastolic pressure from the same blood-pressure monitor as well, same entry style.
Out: 69 (mmHg)
